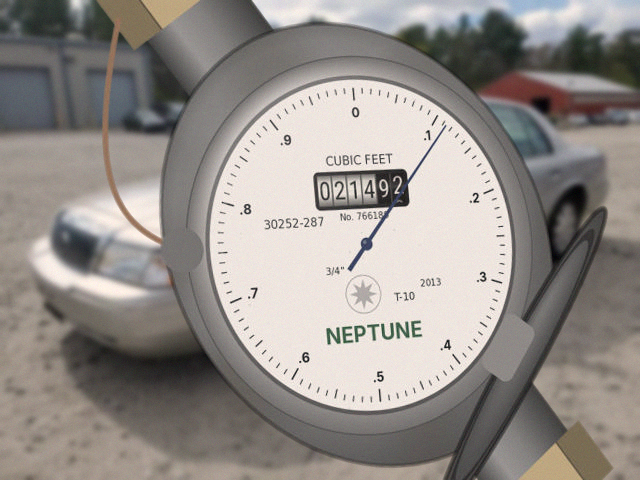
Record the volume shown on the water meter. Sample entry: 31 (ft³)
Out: 21492.11 (ft³)
